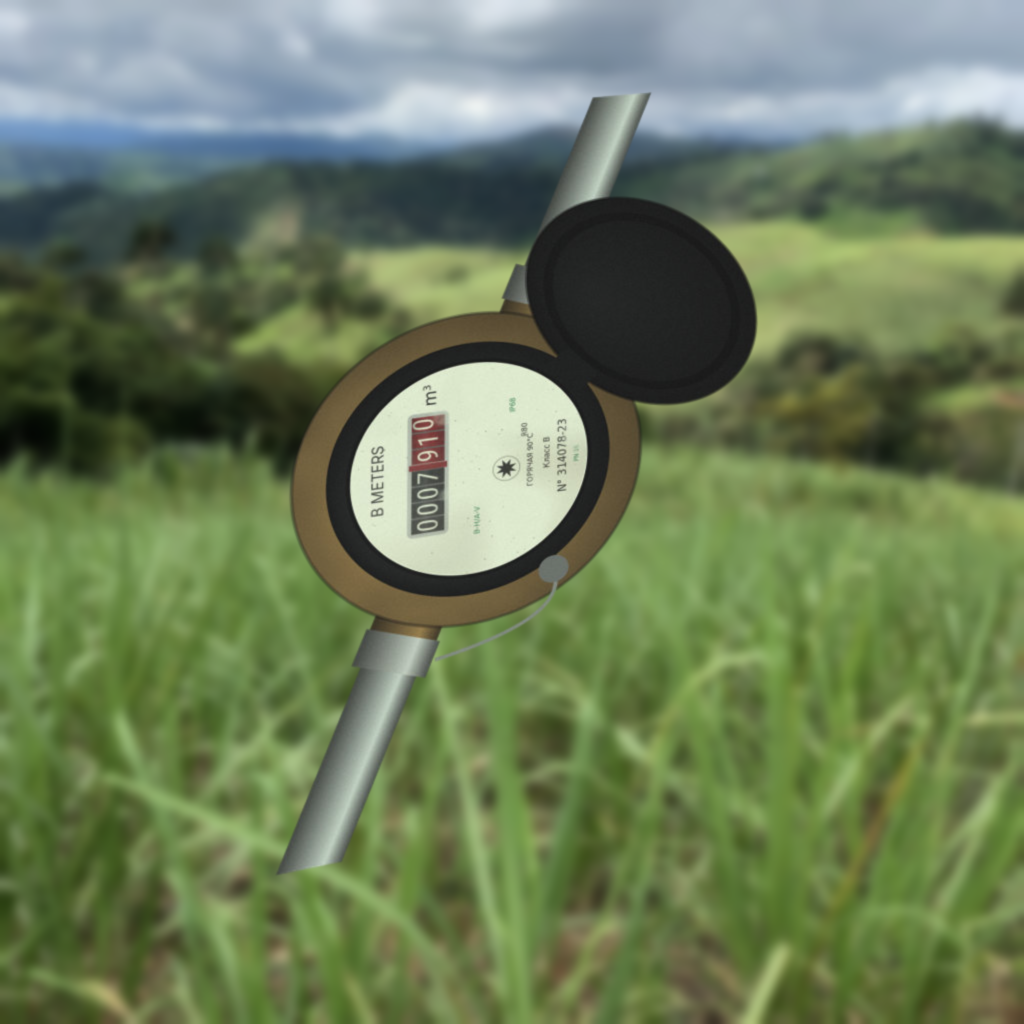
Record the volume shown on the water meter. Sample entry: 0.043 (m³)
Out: 7.910 (m³)
